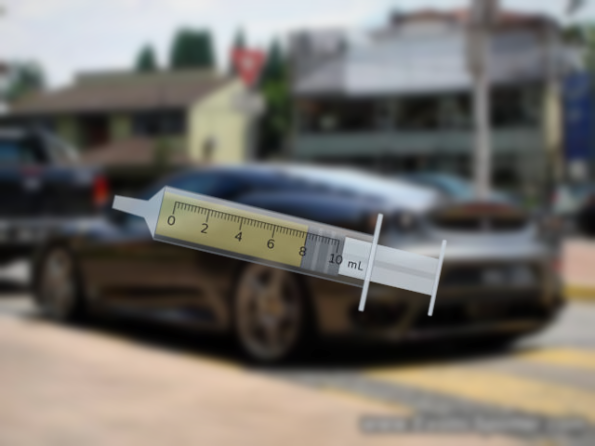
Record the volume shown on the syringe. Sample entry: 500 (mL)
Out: 8 (mL)
